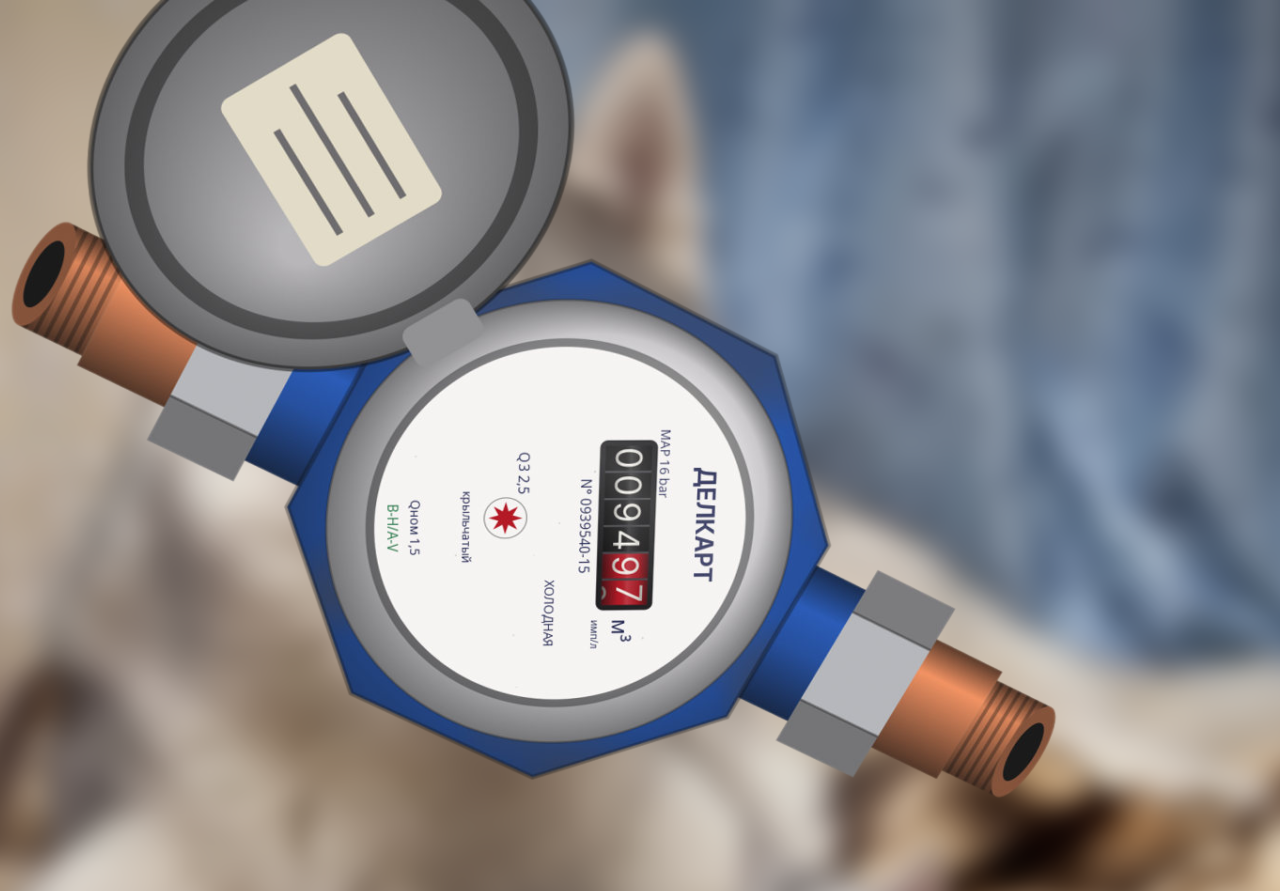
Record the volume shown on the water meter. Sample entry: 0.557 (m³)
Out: 94.97 (m³)
